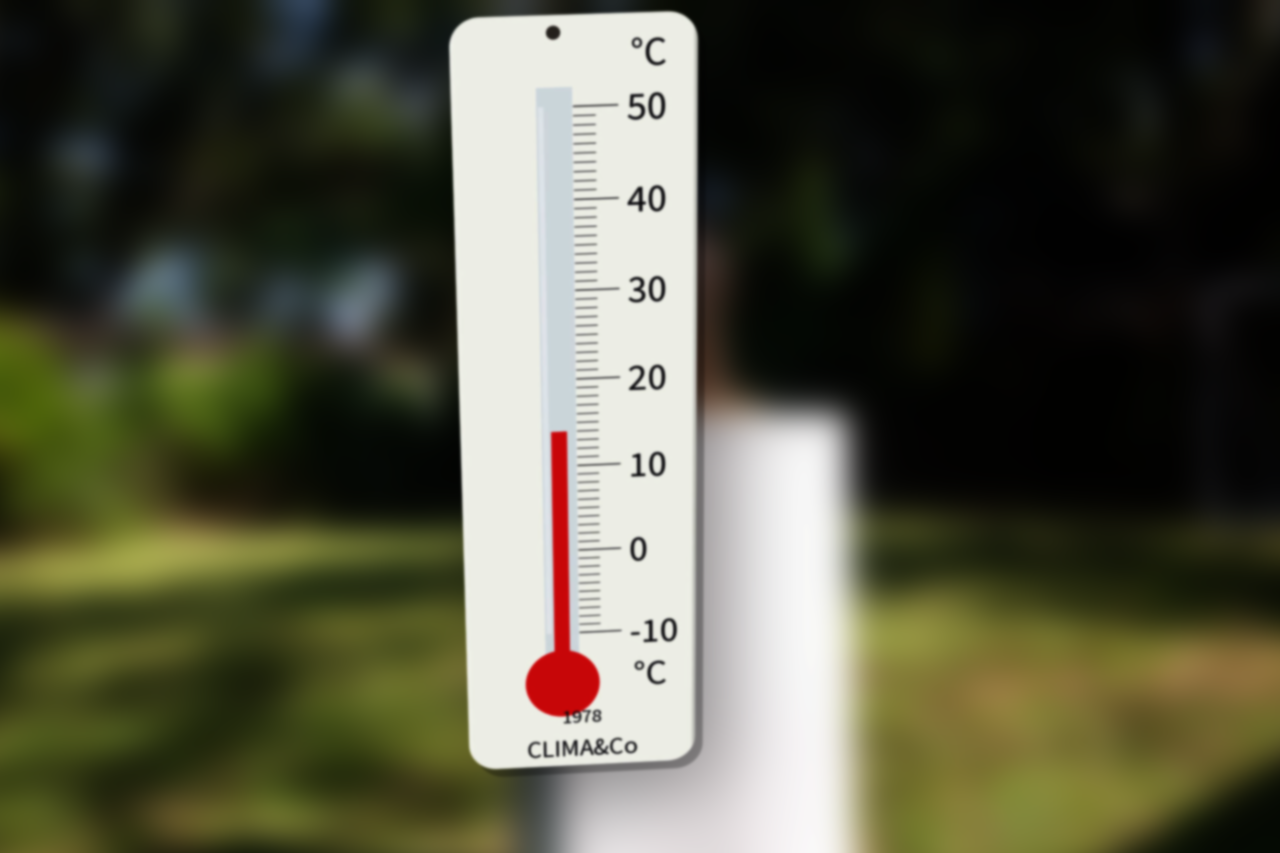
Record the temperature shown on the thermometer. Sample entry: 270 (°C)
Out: 14 (°C)
